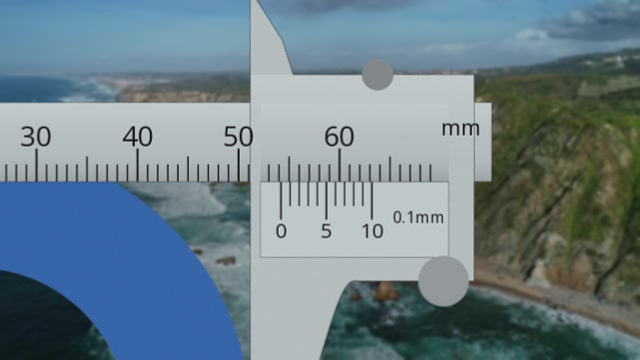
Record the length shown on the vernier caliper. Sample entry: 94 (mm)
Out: 54.2 (mm)
